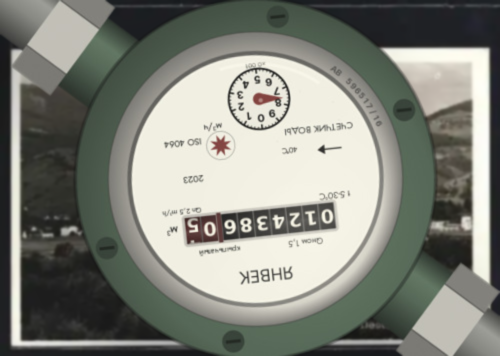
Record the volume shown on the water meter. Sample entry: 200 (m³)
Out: 124386.047 (m³)
